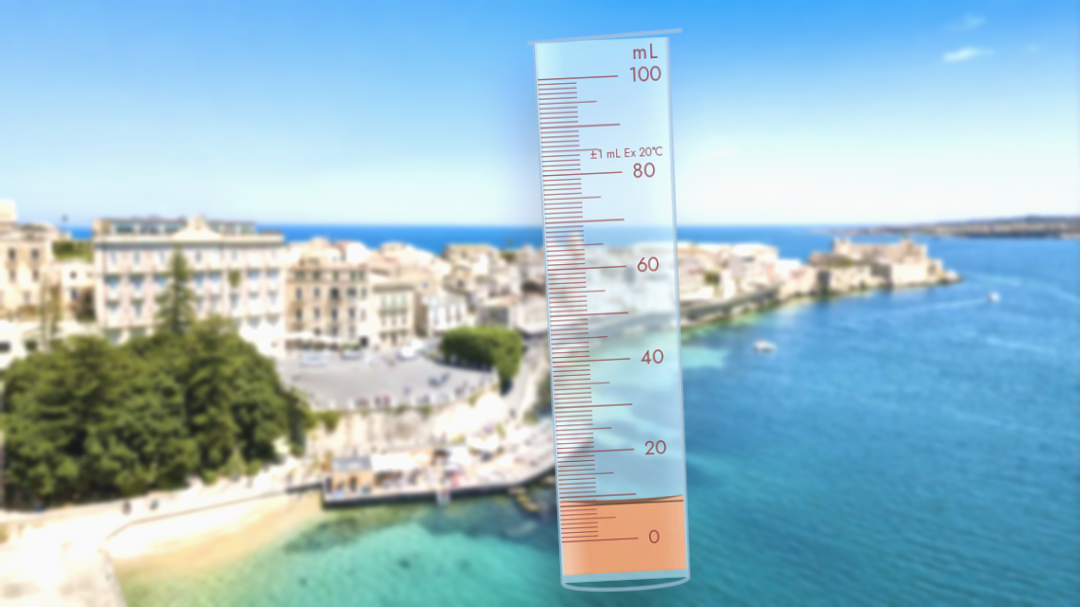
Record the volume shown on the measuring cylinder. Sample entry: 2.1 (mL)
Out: 8 (mL)
